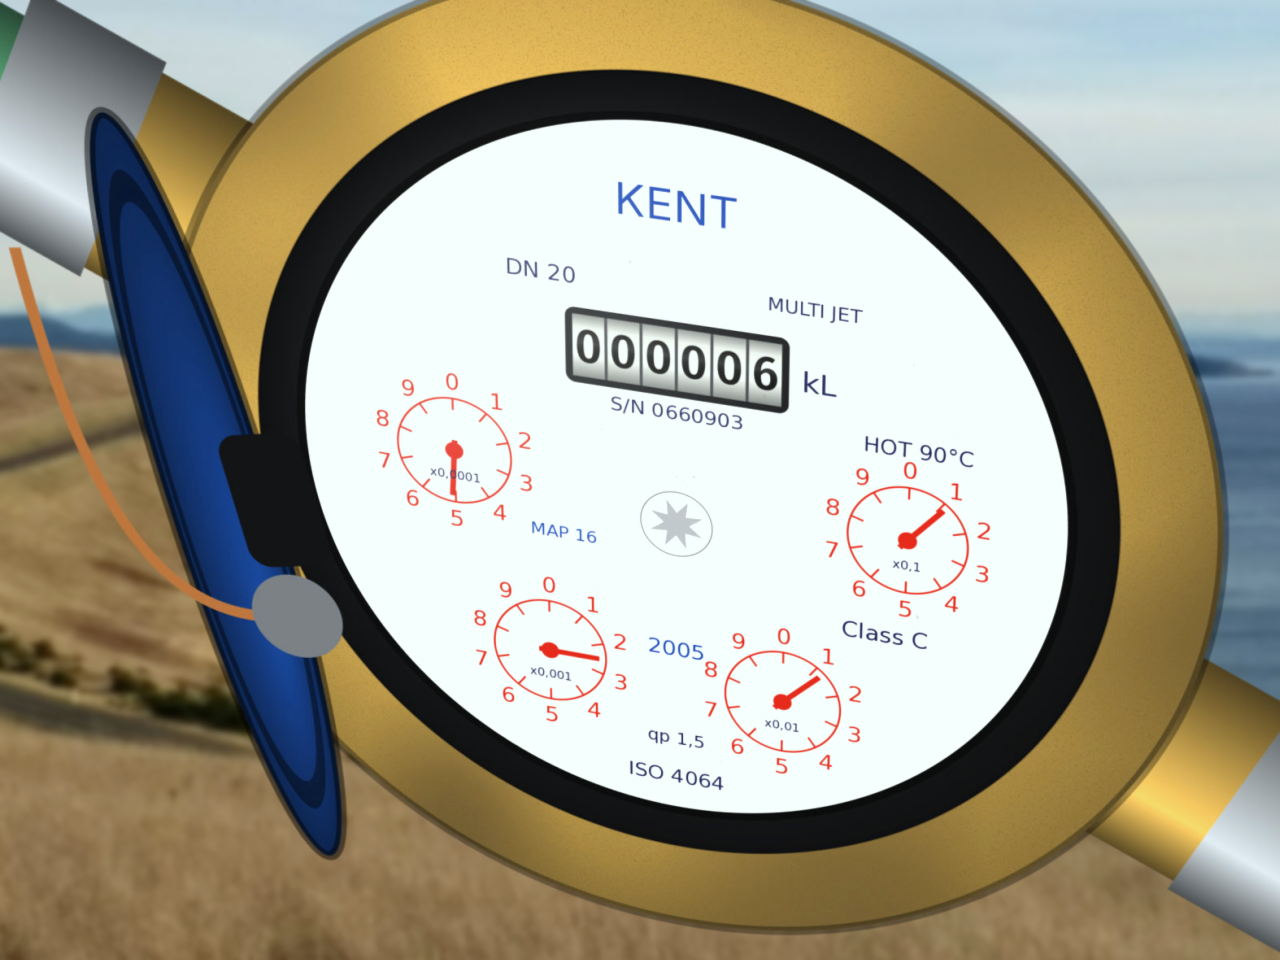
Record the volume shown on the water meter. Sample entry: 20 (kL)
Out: 6.1125 (kL)
